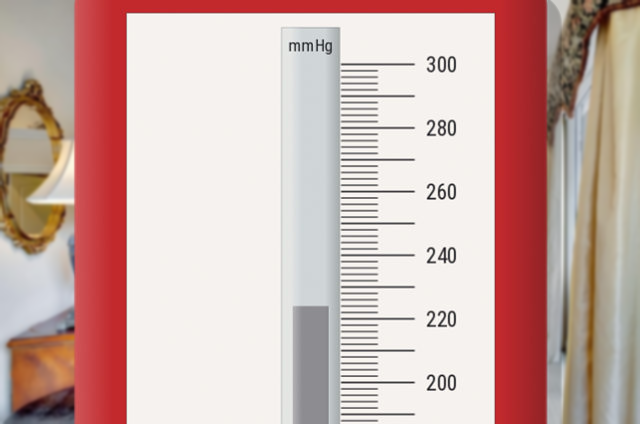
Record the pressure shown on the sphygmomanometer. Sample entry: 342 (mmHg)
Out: 224 (mmHg)
